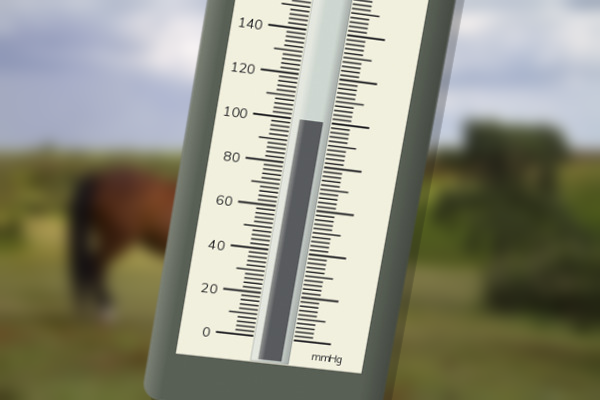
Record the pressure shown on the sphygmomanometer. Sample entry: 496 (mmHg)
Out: 100 (mmHg)
